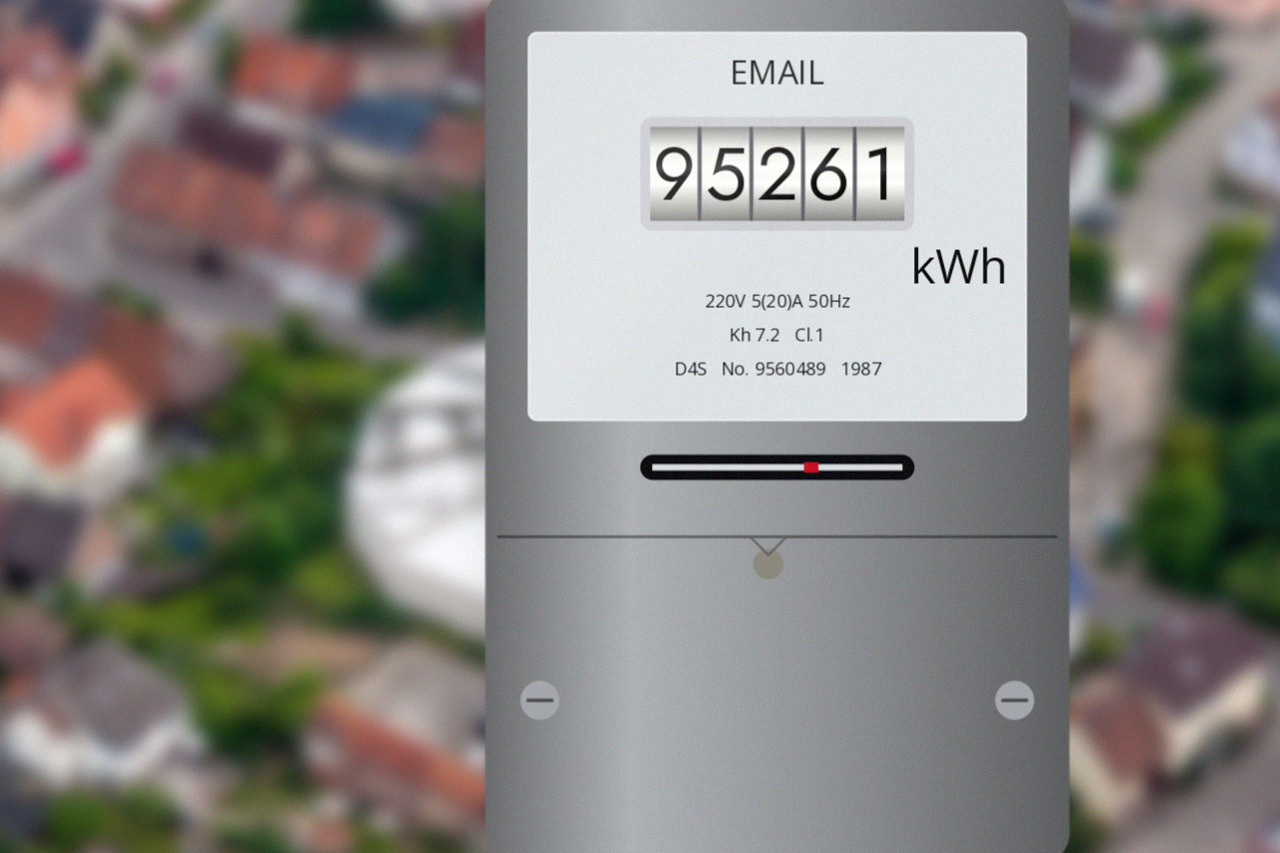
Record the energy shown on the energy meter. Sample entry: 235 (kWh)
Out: 95261 (kWh)
